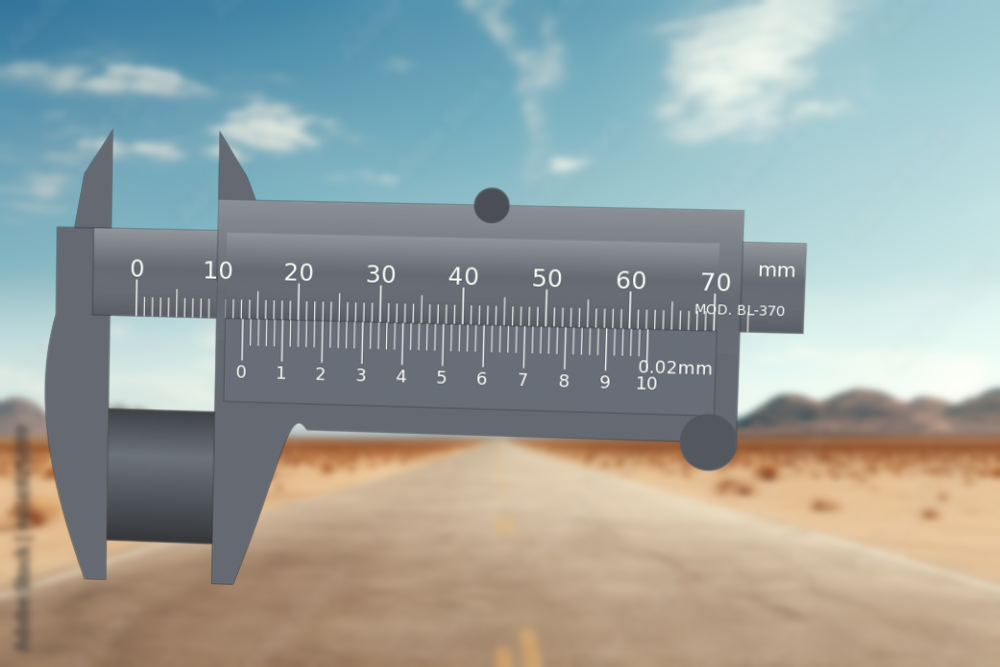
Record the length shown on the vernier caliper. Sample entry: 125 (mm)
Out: 13.2 (mm)
